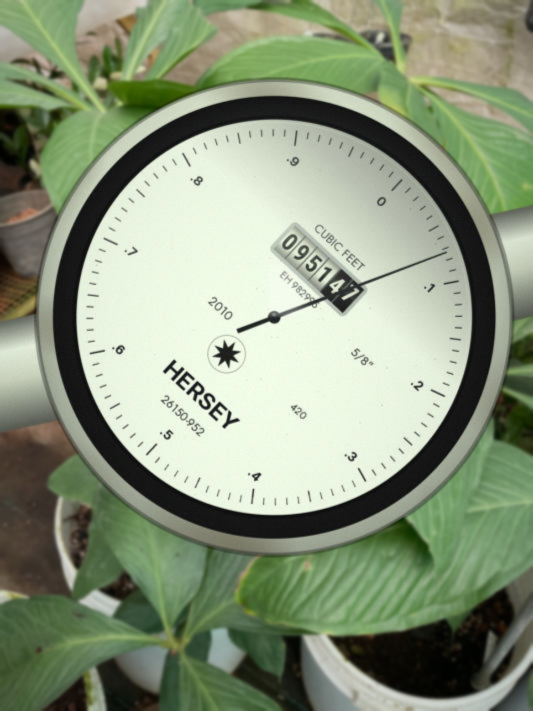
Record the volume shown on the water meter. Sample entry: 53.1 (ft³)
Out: 95147.07 (ft³)
